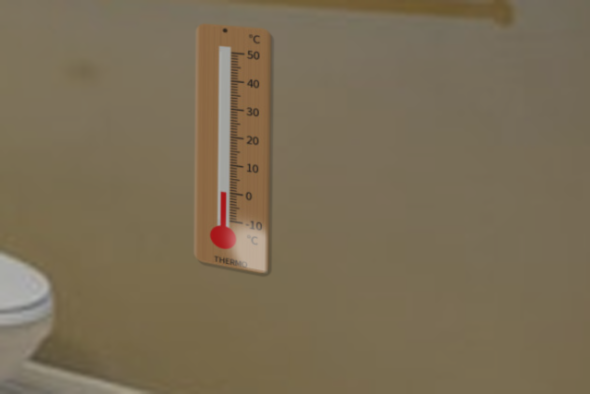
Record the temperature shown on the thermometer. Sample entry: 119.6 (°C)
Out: 0 (°C)
